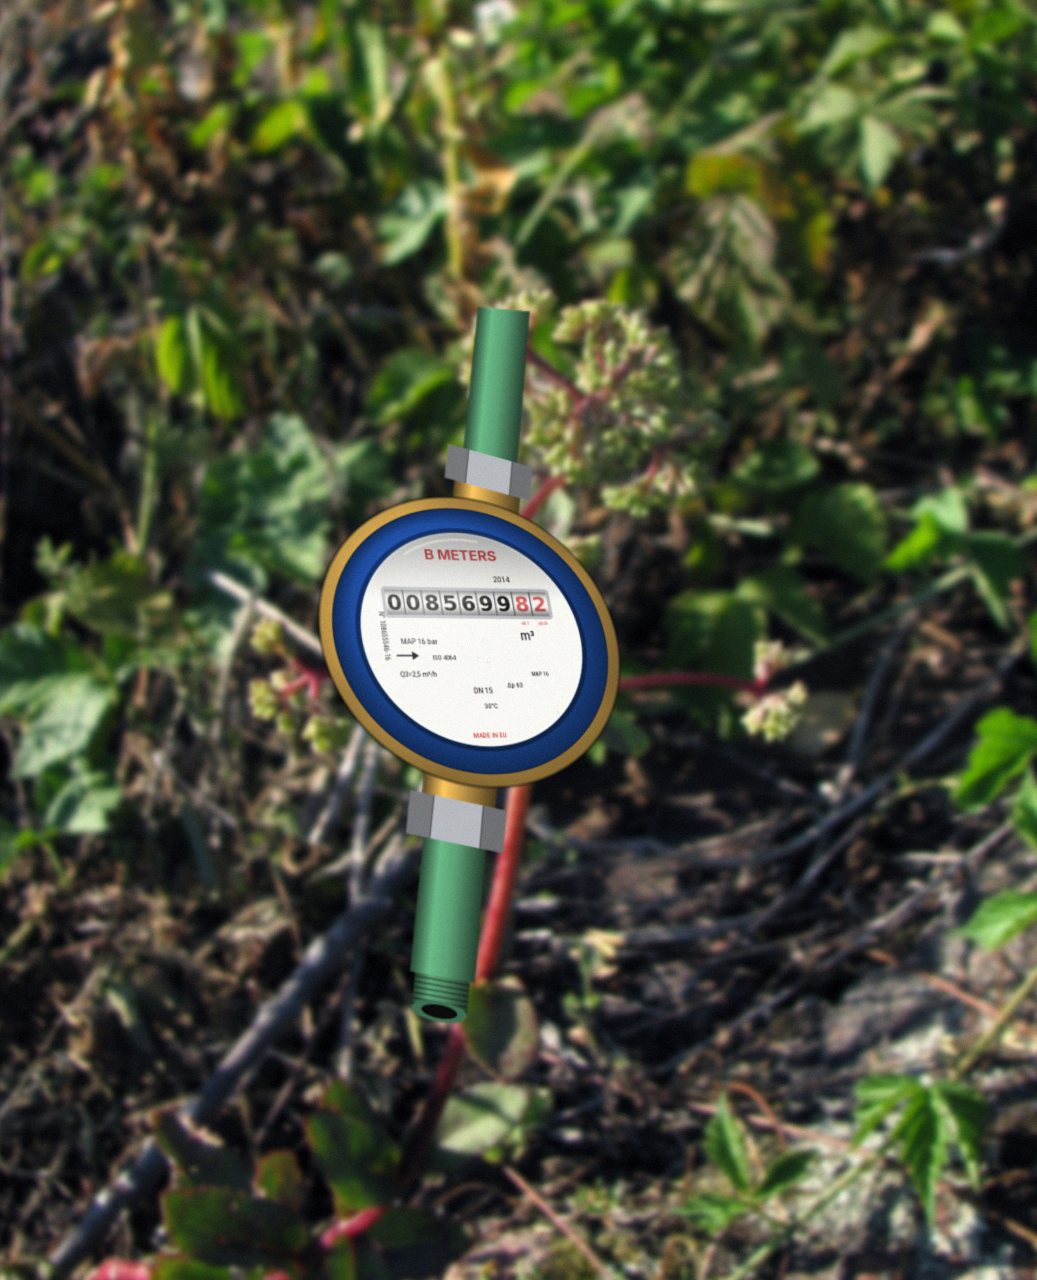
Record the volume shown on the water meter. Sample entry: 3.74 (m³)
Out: 85699.82 (m³)
